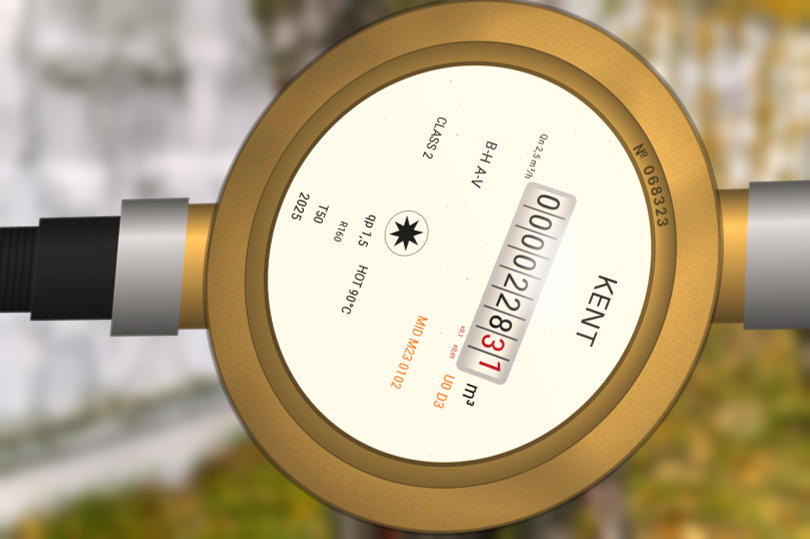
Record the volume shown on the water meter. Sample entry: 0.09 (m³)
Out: 228.31 (m³)
